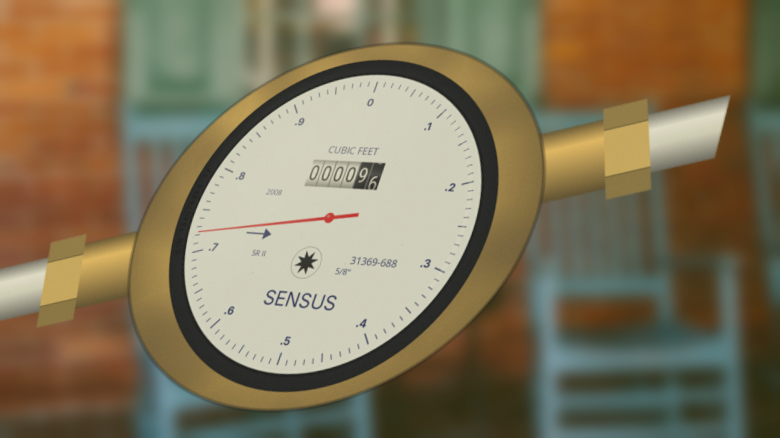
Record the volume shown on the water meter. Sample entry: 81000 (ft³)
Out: 95.72 (ft³)
